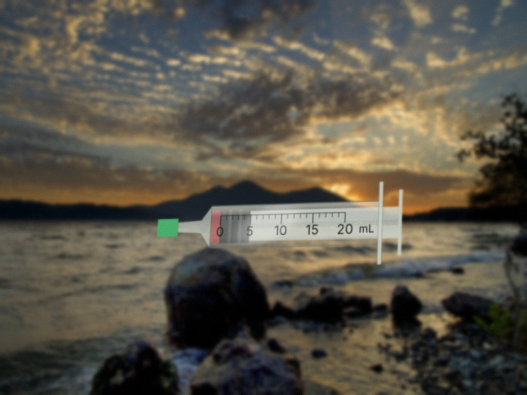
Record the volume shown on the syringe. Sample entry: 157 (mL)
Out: 0 (mL)
